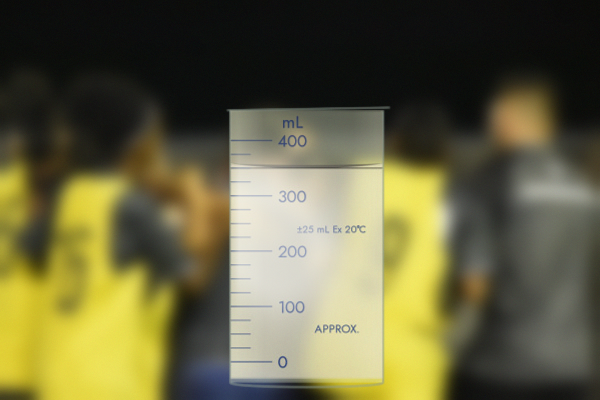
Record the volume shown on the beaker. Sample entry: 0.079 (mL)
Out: 350 (mL)
